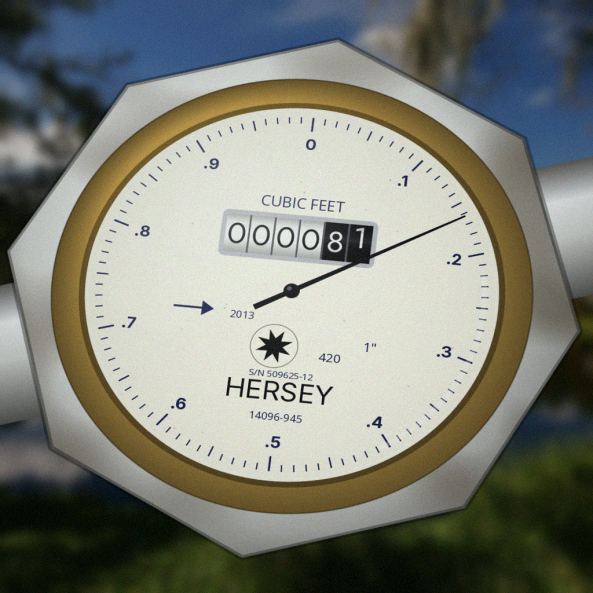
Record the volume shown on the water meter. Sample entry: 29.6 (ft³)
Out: 81.16 (ft³)
